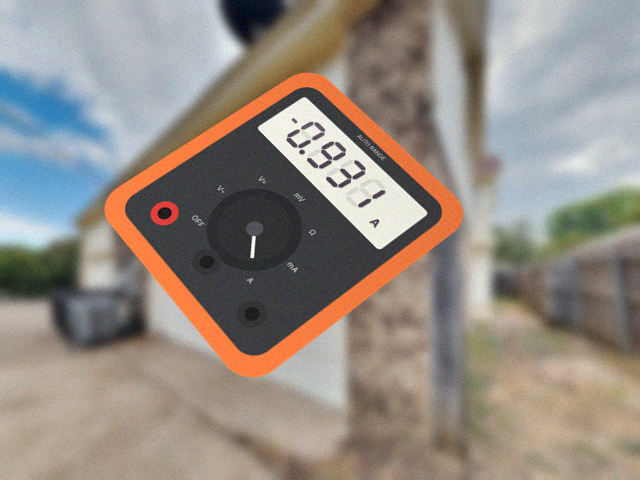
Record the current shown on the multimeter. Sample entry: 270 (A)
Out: -0.931 (A)
